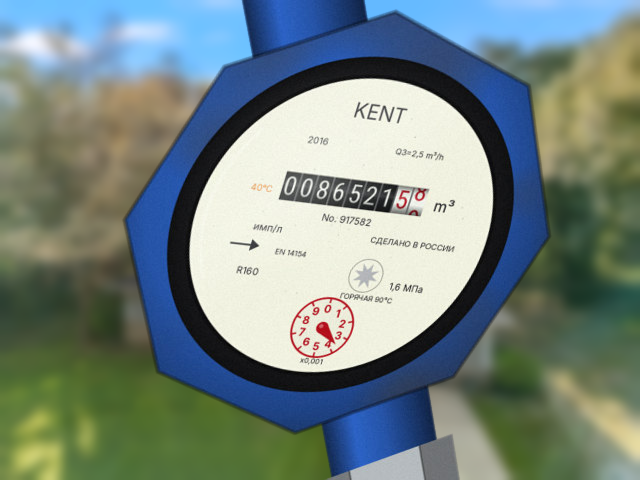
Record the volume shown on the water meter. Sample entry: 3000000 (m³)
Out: 86521.583 (m³)
